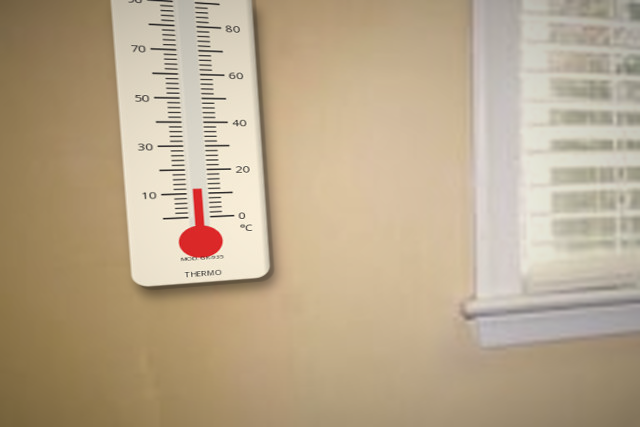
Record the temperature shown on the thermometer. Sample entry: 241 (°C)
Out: 12 (°C)
